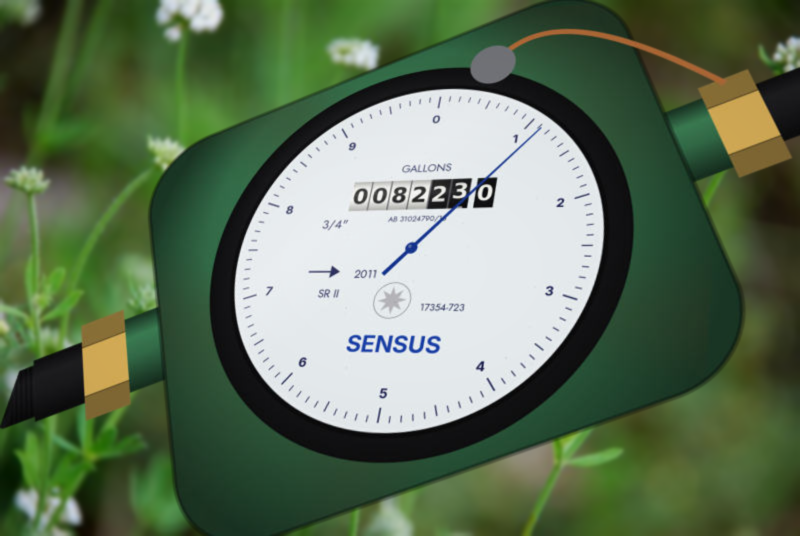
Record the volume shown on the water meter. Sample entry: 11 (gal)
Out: 82231.1 (gal)
